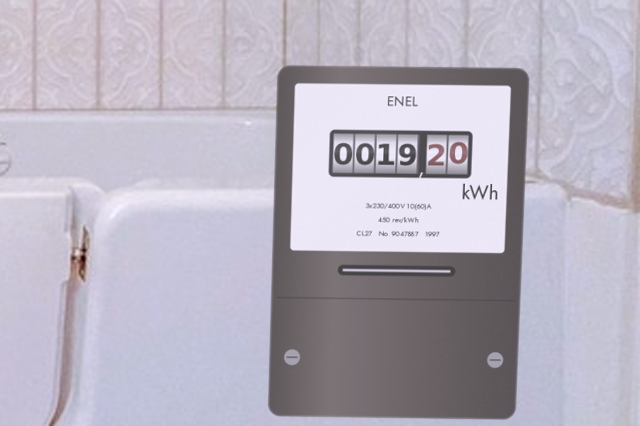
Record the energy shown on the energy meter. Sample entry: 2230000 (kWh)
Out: 19.20 (kWh)
